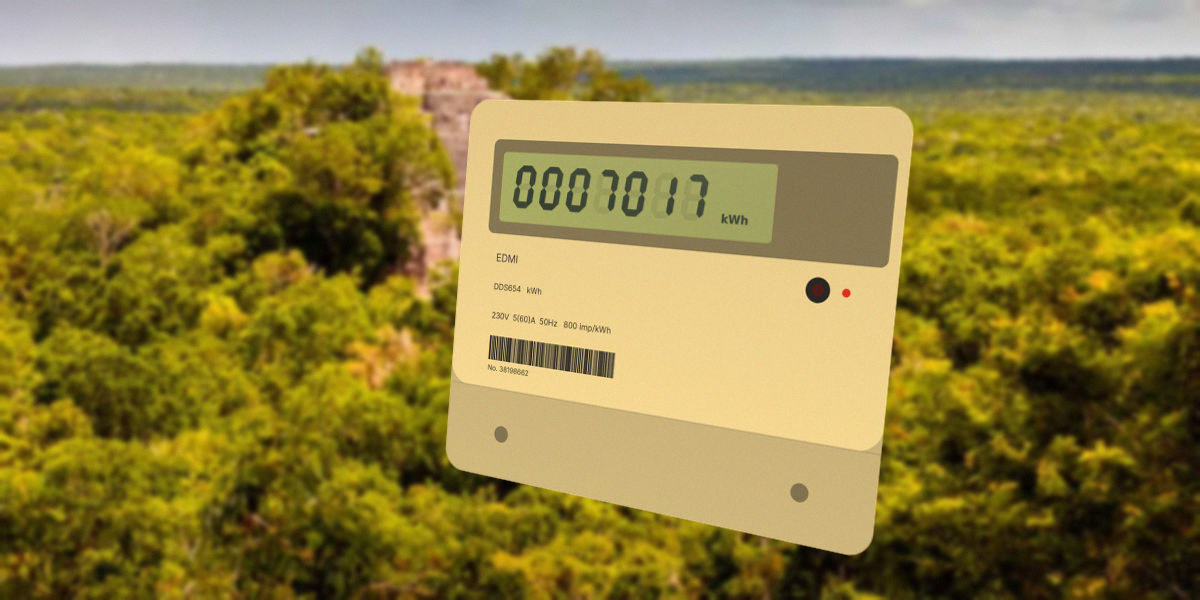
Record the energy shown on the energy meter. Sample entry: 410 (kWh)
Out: 7017 (kWh)
